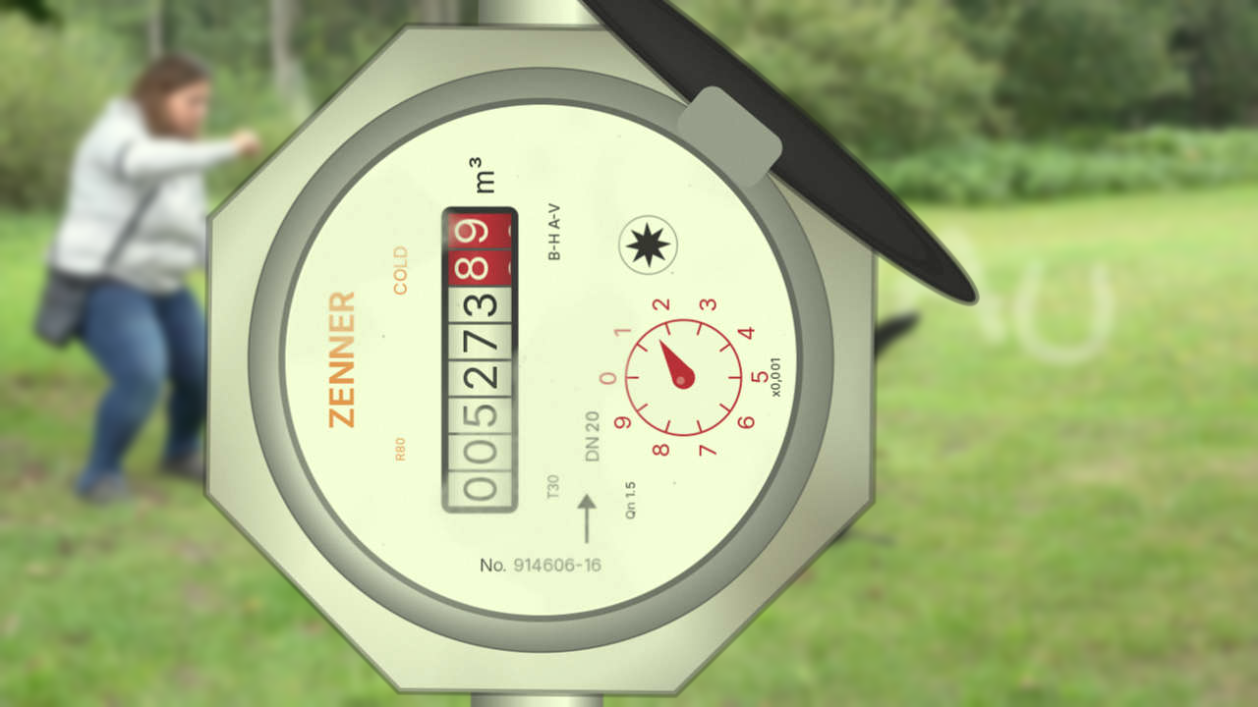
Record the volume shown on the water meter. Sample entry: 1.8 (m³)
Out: 5273.891 (m³)
